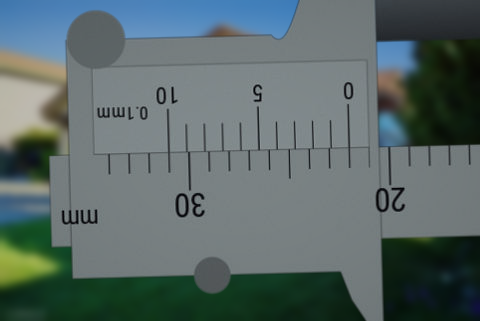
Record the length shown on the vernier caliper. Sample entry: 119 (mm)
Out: 22.0 (mm)
